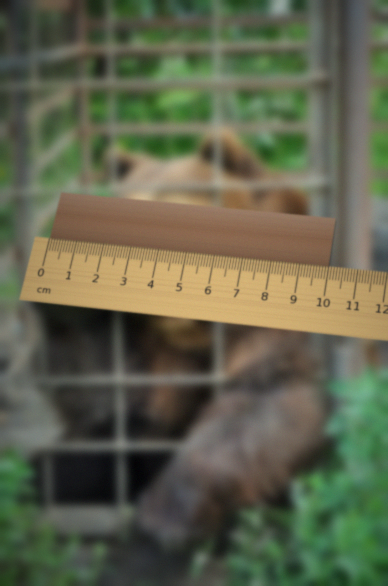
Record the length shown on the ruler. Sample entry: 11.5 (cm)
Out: 10 (cm)
